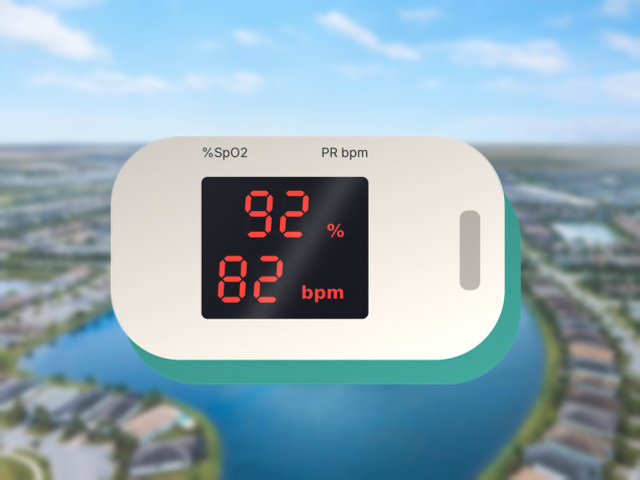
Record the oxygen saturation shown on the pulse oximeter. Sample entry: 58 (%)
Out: 92 (%)
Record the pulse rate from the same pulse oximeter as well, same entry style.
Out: 82 (bpm)
